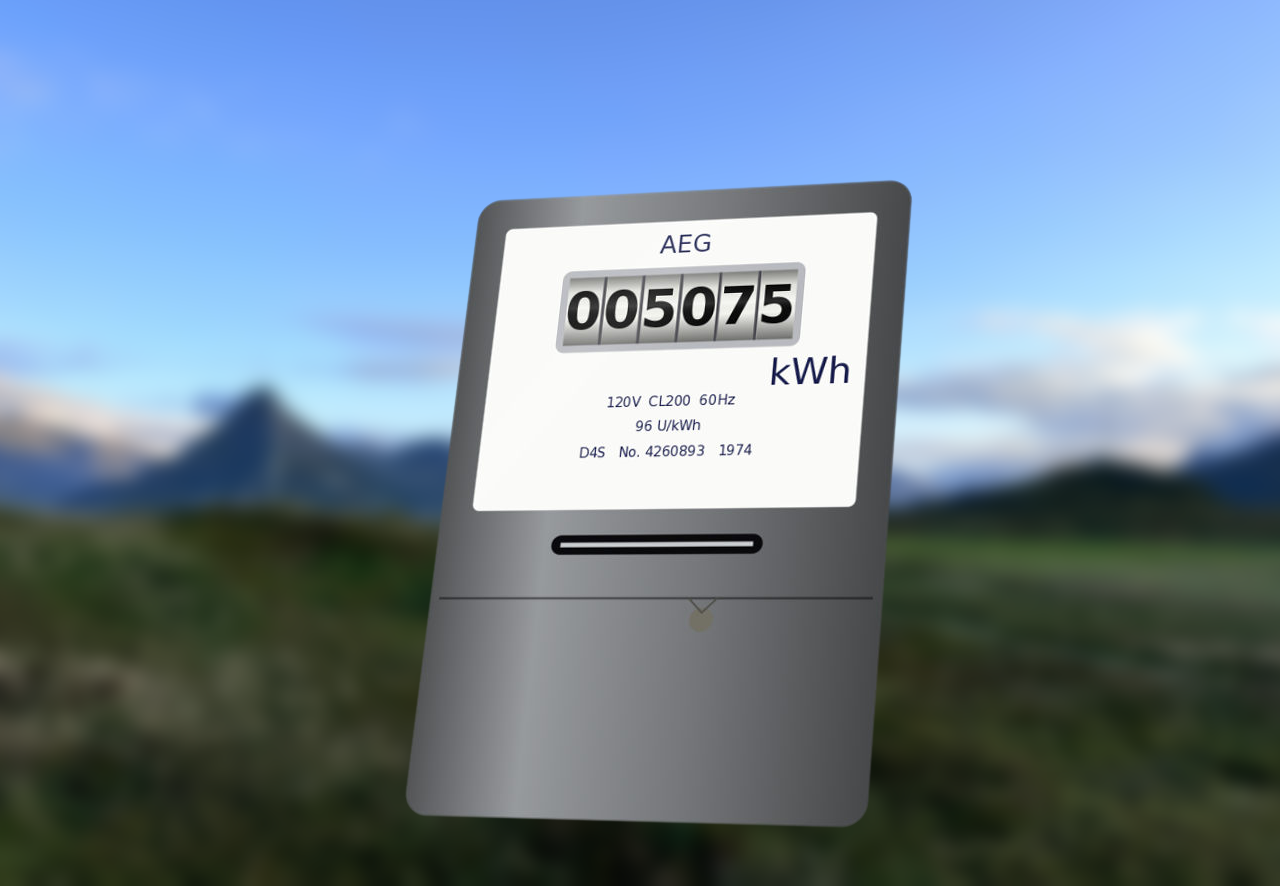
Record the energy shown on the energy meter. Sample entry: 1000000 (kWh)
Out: 5075 (kWh)
